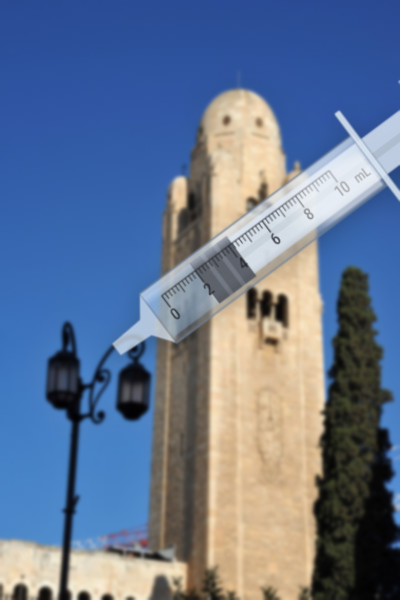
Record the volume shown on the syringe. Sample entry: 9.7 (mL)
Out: 2 (mL)
